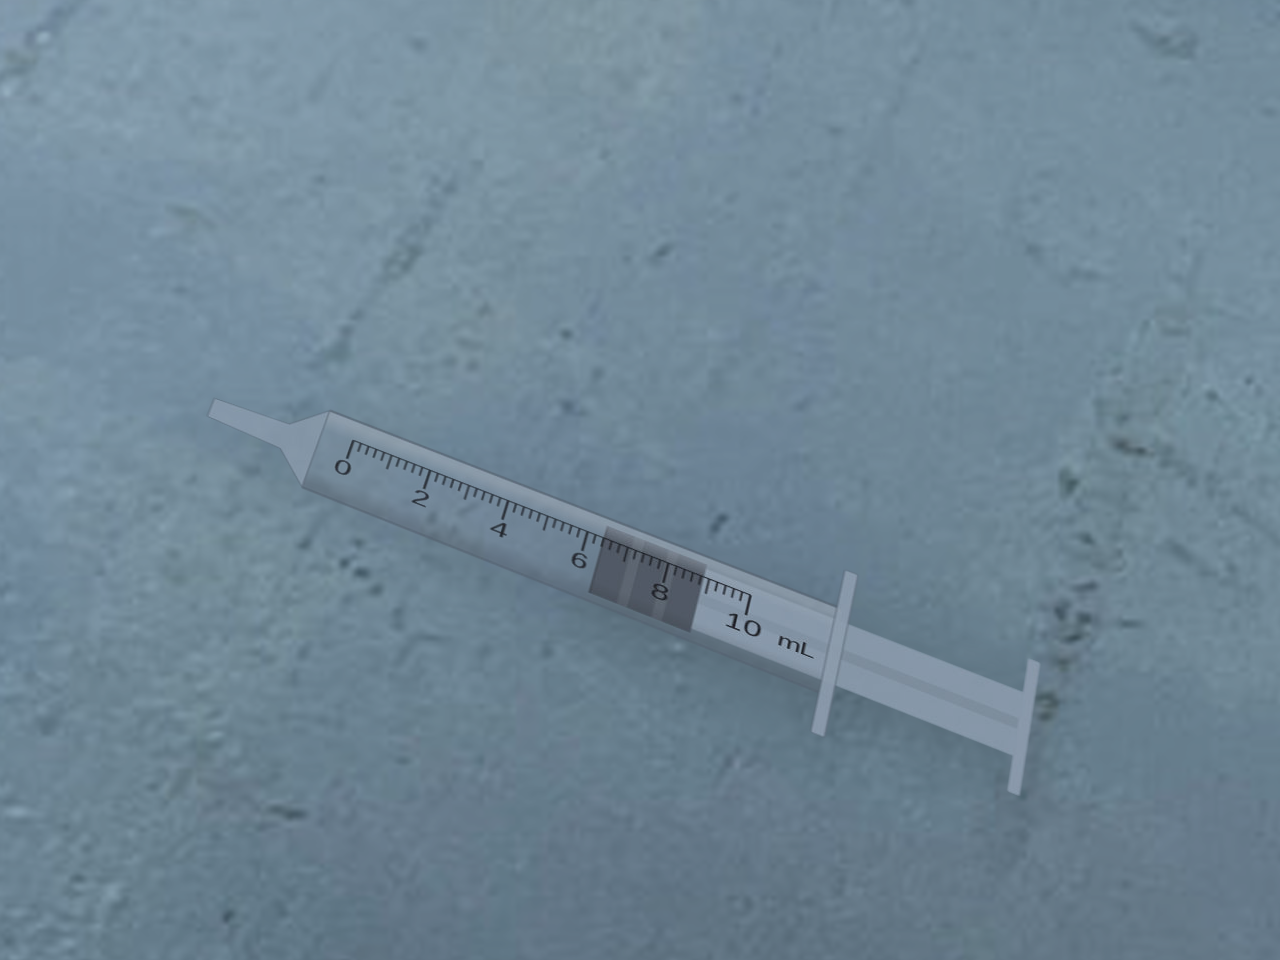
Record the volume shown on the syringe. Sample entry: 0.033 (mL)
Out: 6.4 (mL)
